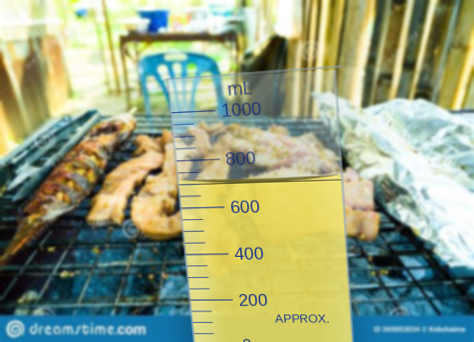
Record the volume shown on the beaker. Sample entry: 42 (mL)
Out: 700 (mL)
